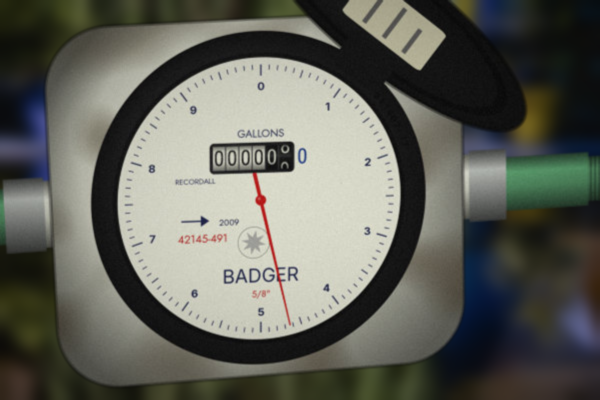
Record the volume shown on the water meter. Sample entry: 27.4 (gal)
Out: 84.6 (gal)
